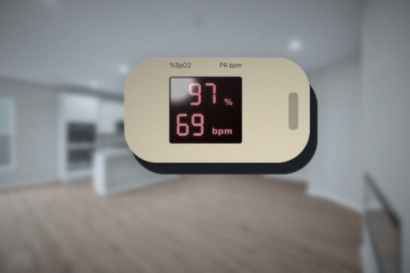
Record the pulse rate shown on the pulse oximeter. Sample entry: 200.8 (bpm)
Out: 69 (bpm)
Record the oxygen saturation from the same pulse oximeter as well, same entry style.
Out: 97 (%)
